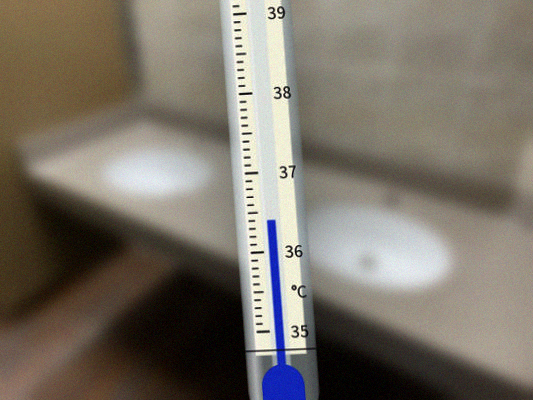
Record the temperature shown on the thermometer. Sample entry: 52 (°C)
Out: 36.4 (°C)
